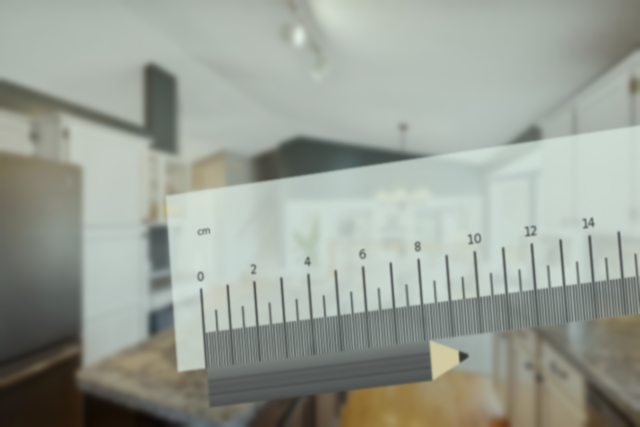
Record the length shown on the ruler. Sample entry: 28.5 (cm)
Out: 9.5 (cm)
